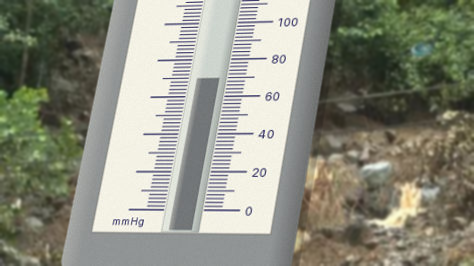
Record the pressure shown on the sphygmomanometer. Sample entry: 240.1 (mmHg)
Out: 70 (mmHg)
